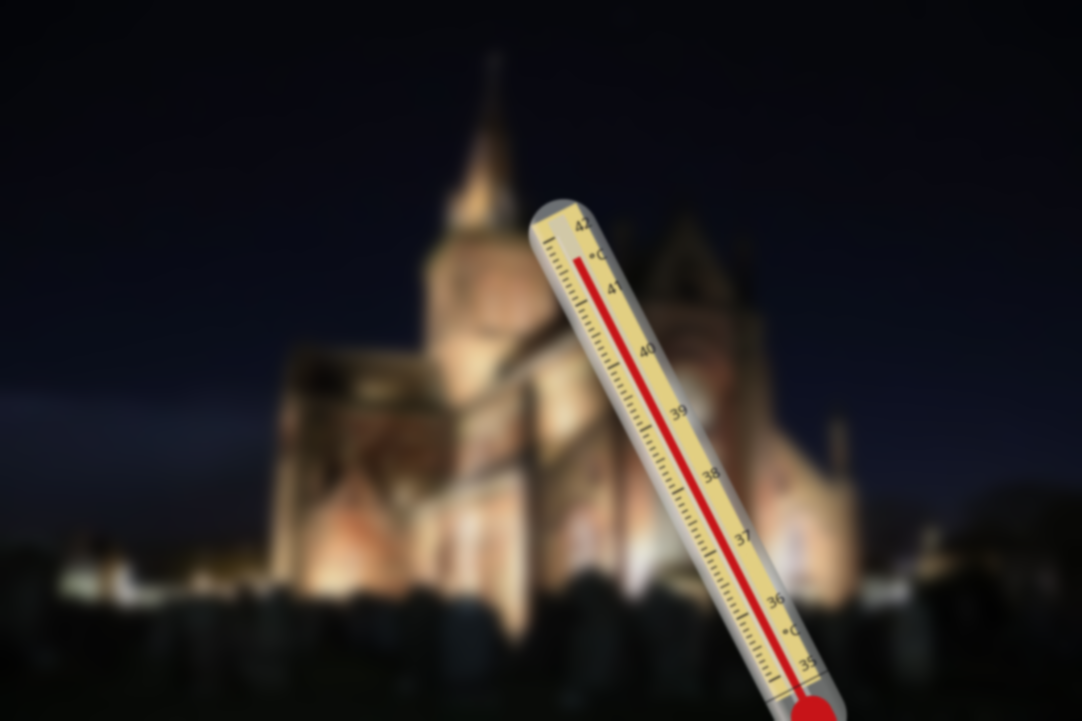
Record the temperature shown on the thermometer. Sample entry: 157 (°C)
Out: 41.6 (°C)
